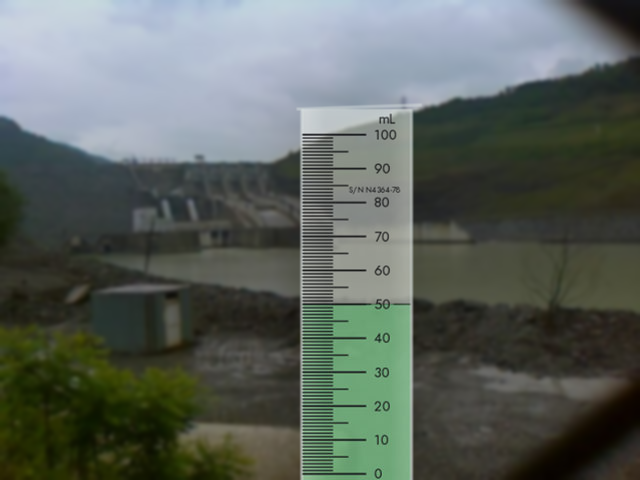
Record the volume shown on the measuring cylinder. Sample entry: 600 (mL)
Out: 50 (mL)
